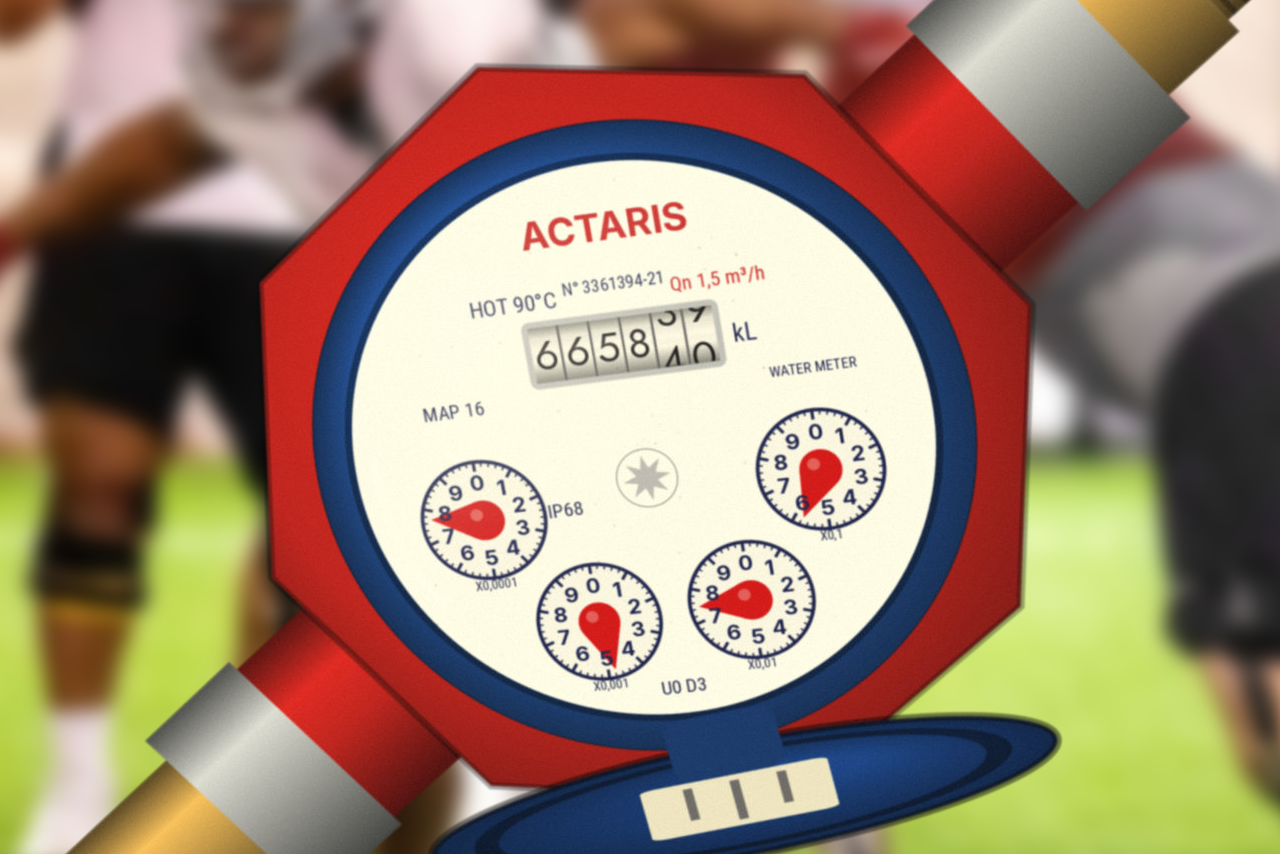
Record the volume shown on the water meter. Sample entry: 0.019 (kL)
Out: 665839.5747 (kL)
